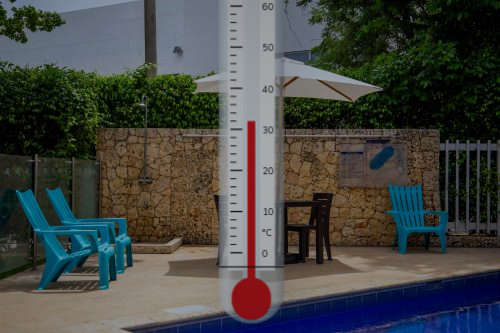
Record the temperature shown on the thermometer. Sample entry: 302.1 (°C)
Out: 32 (°C)
